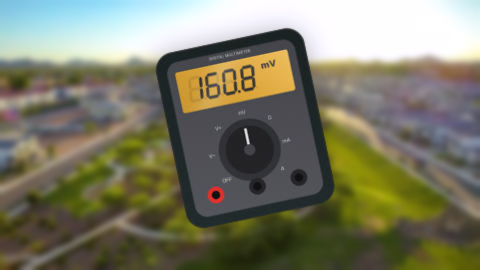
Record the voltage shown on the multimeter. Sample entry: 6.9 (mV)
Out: 160.8 (mV)
